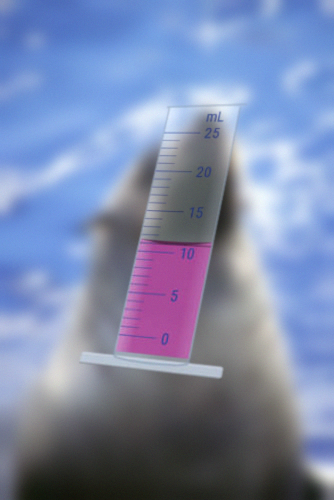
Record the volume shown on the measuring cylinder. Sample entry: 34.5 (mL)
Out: 11 (mL)
